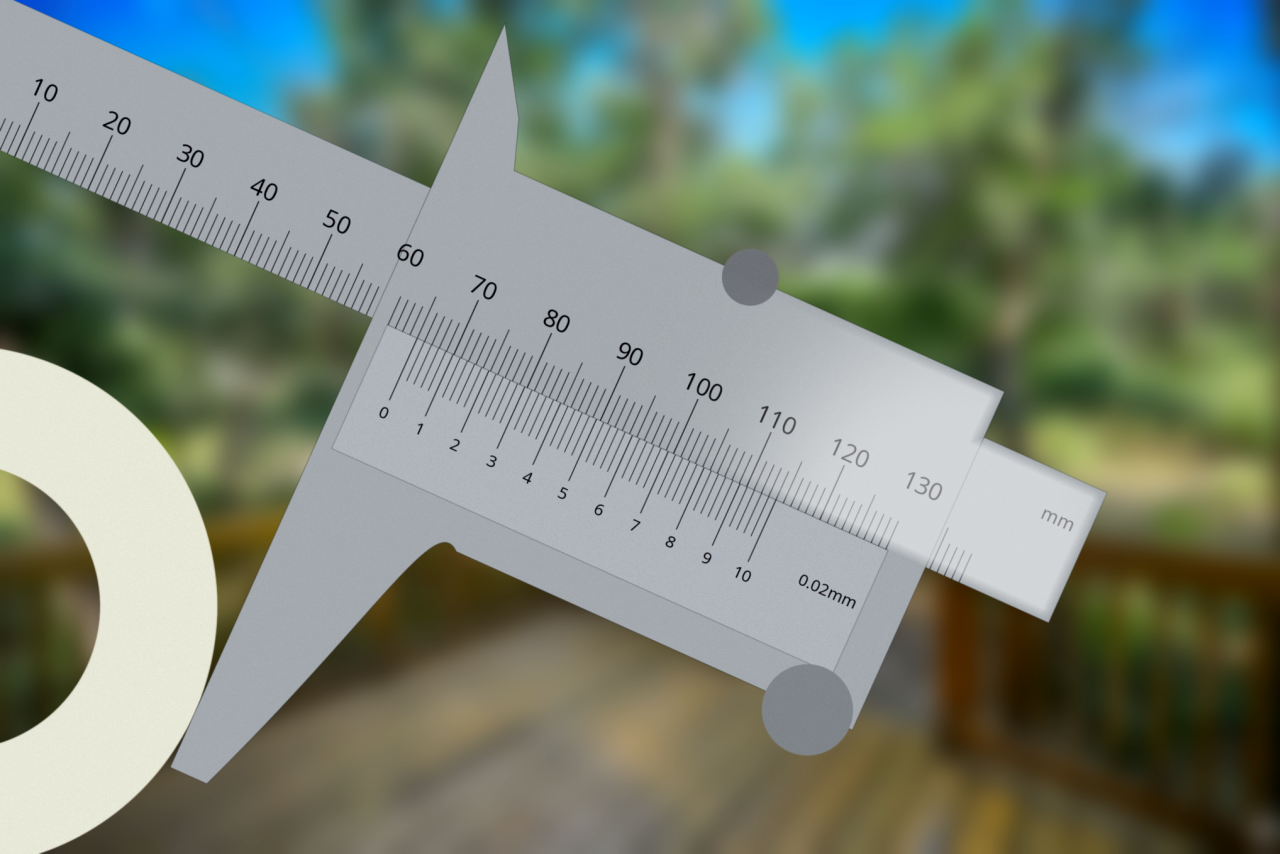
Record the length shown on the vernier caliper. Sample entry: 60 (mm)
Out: 65.0 (mm)
